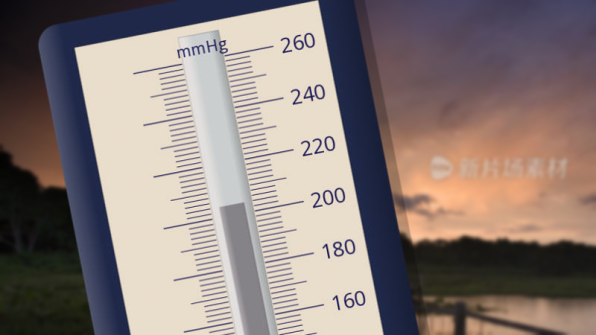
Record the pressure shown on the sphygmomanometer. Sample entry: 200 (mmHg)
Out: 204 (mmHg)
